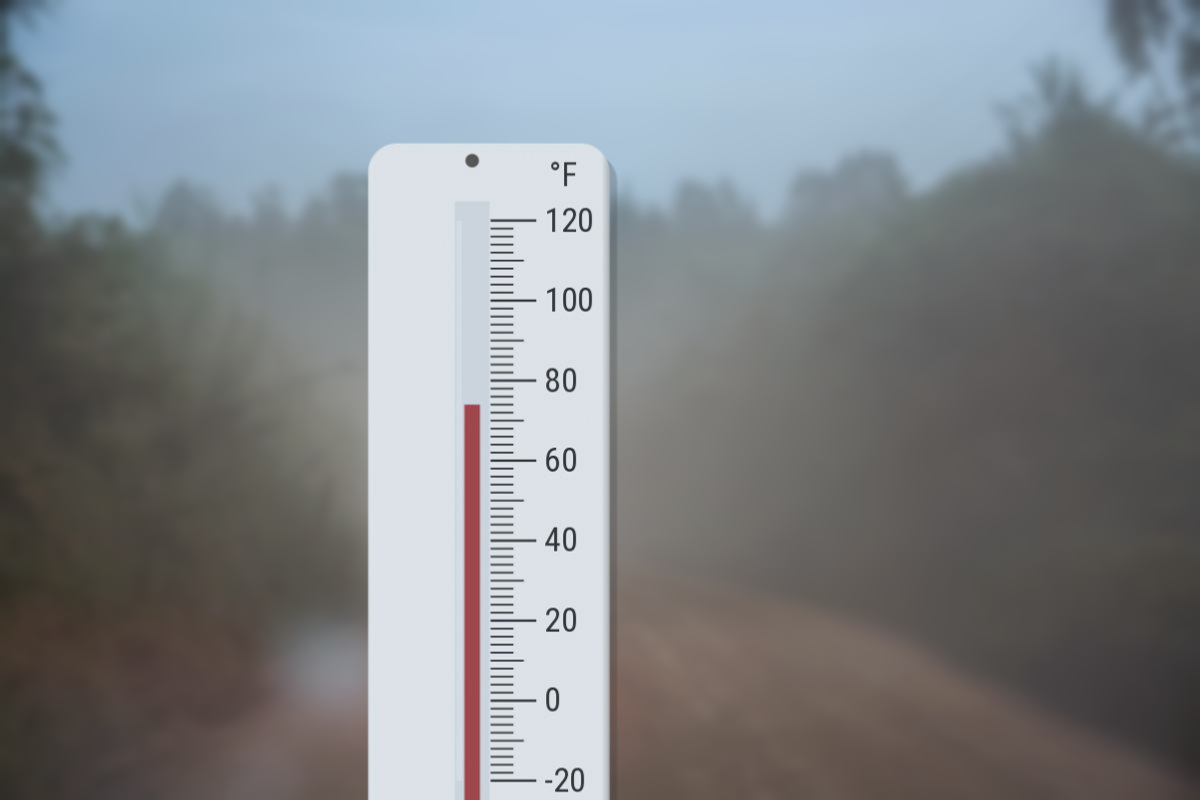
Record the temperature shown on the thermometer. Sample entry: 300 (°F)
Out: 74 (°F)
